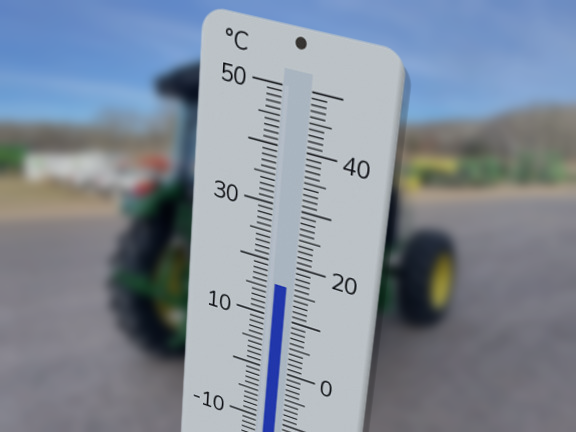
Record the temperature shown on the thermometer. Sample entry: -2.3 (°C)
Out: 16 (°C)
